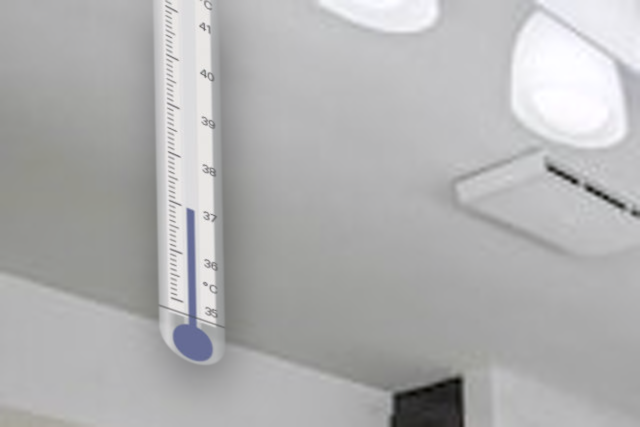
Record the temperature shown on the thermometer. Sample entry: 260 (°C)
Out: 37 (°C)
